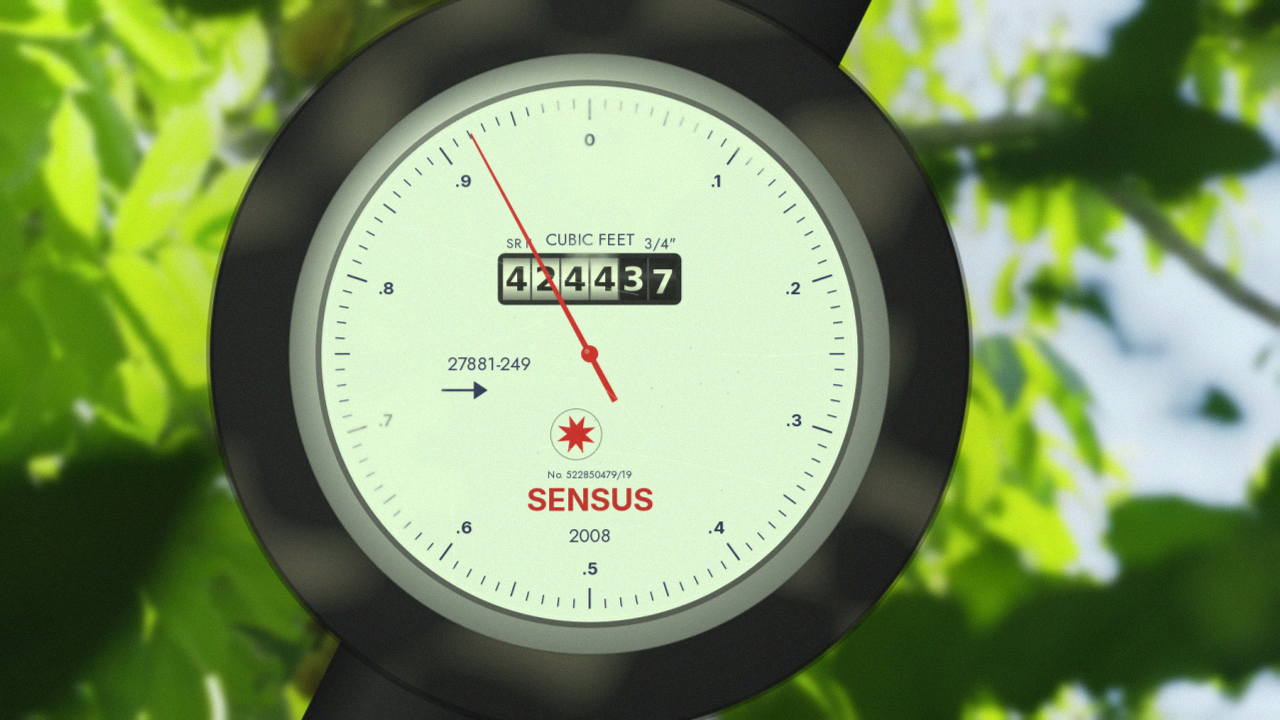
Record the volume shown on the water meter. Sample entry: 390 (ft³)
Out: 424436.92 (ft³)
